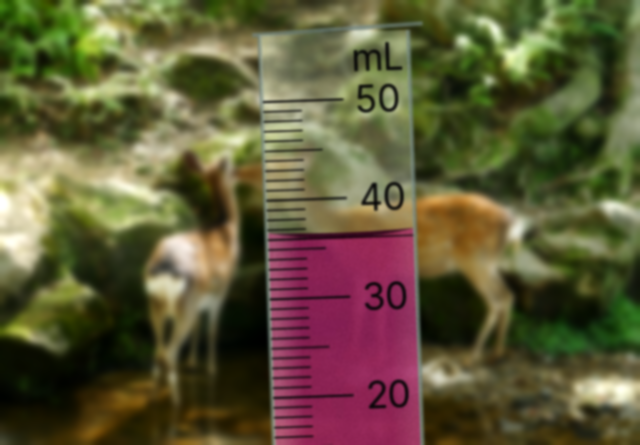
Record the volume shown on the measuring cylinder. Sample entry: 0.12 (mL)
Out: 36 (mL)
